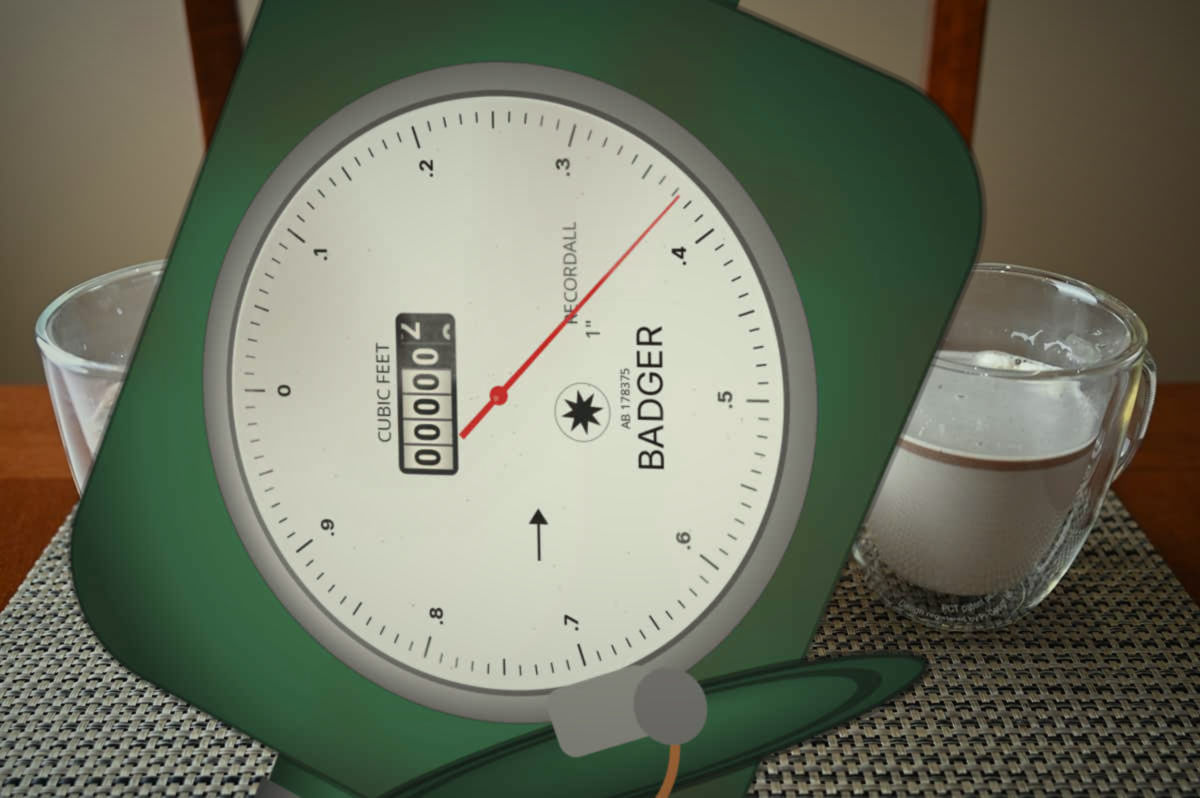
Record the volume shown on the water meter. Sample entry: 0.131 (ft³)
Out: 2.37 (ft³)
